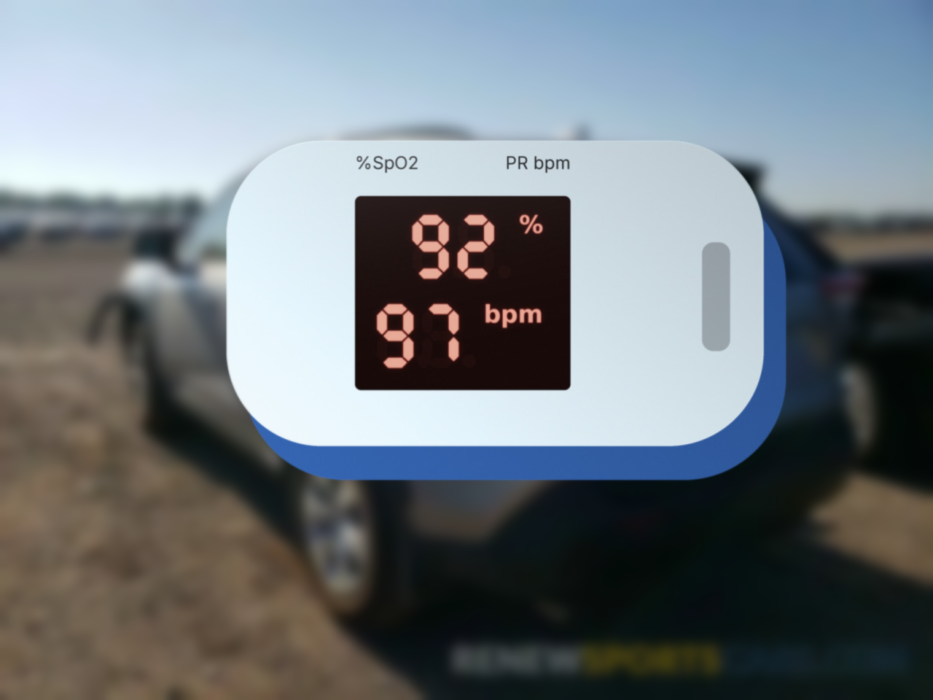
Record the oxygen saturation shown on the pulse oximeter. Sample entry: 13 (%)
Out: 92 (%)
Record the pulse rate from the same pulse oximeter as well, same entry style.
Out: 97 (bpm)
